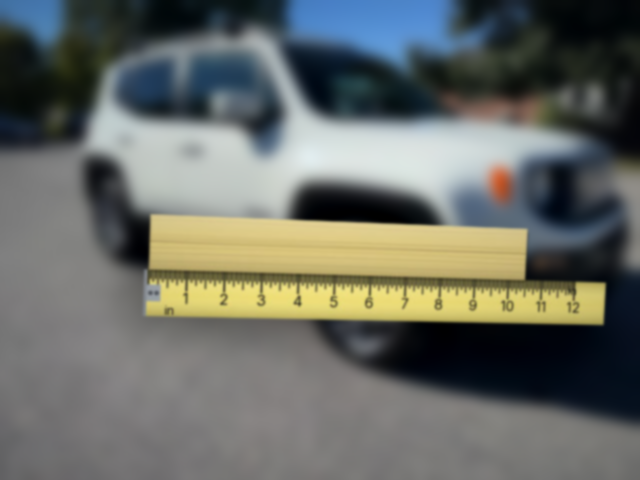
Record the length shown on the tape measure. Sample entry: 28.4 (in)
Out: 10.5 (in)
